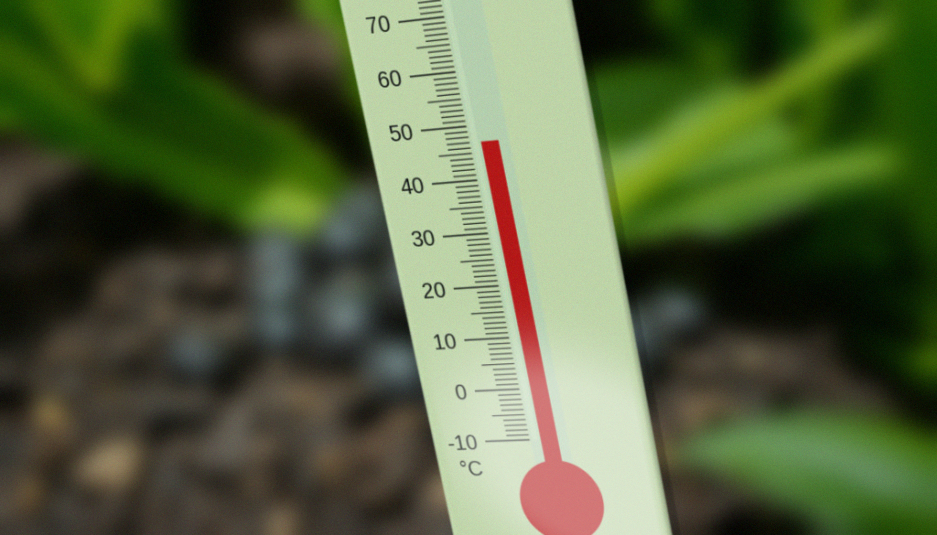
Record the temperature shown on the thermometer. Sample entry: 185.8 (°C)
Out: 47 (°C)
